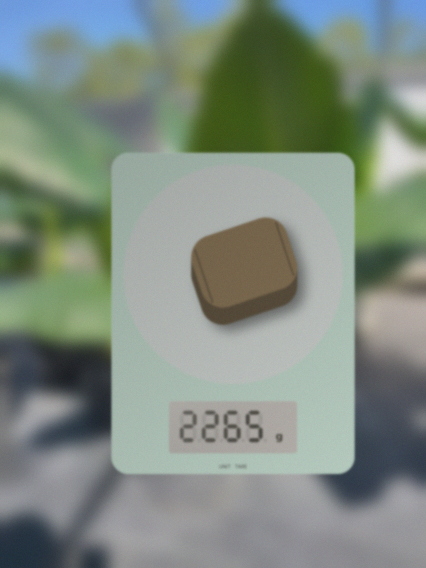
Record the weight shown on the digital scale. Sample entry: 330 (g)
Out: 2265 (g)
